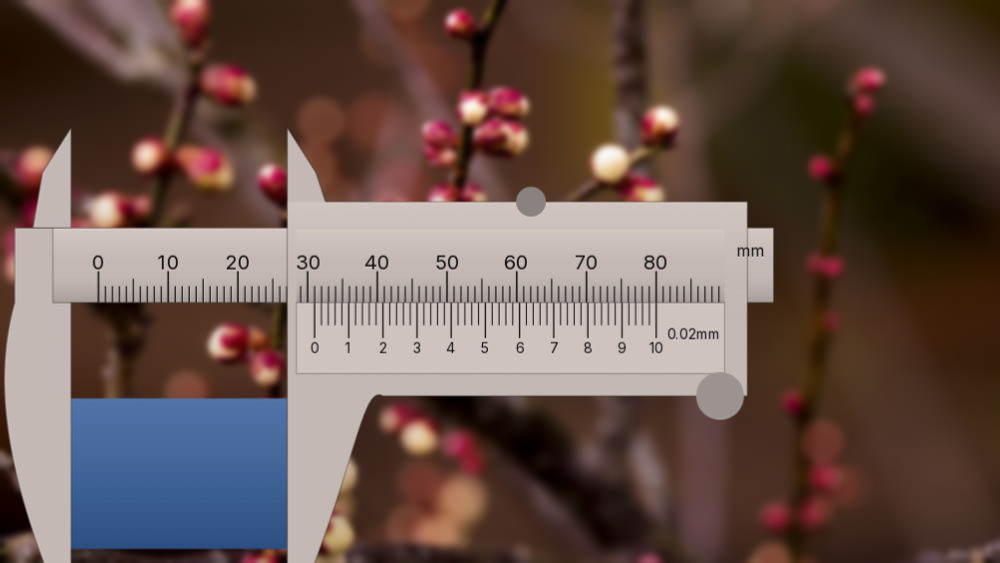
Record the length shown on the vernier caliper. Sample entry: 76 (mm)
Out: 31.0 (mm)
